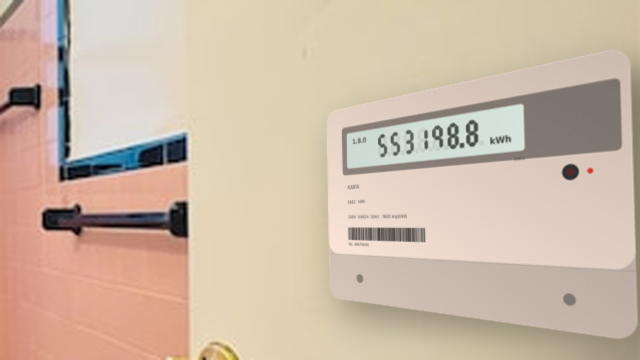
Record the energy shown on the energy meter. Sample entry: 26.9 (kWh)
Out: 553198.8 (kWh)
